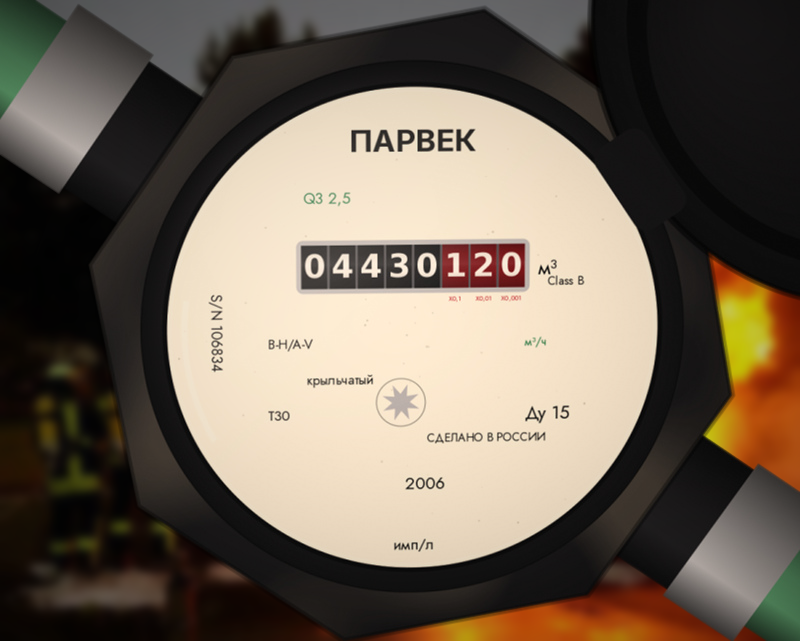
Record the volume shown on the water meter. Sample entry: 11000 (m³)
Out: 4430.120 (m³)
